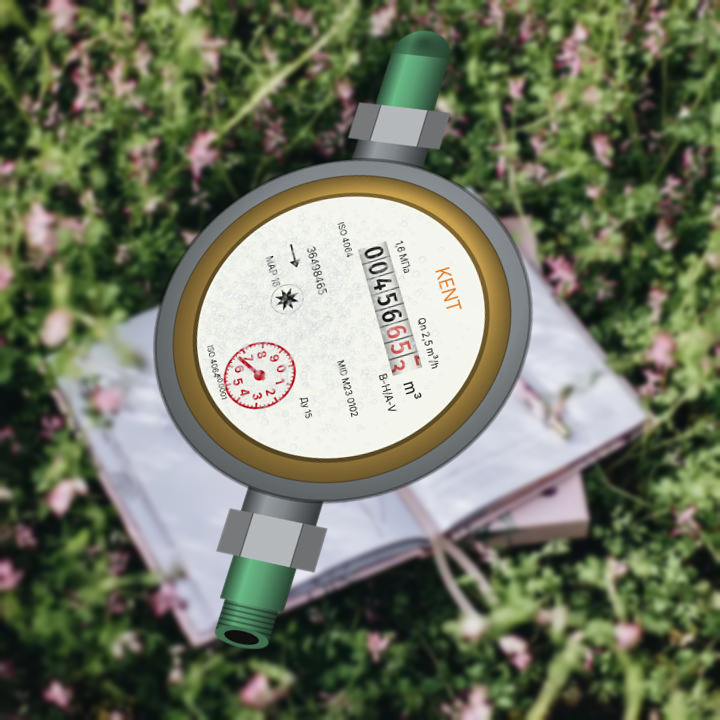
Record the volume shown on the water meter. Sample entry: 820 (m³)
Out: 456.6526 (m³)
